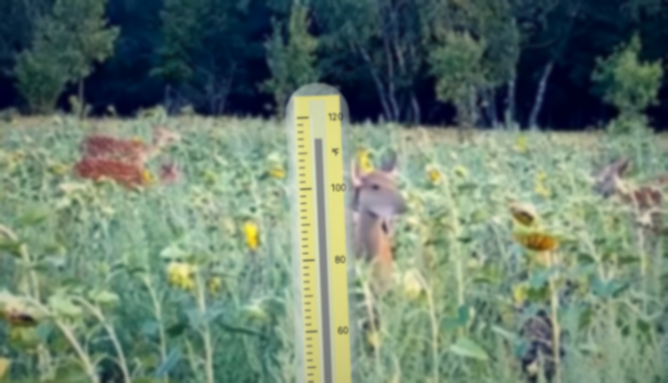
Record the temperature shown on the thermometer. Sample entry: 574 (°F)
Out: 114 (°F)
